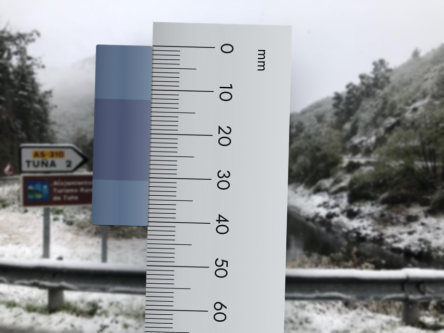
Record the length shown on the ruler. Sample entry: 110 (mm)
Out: 41 (mm)
